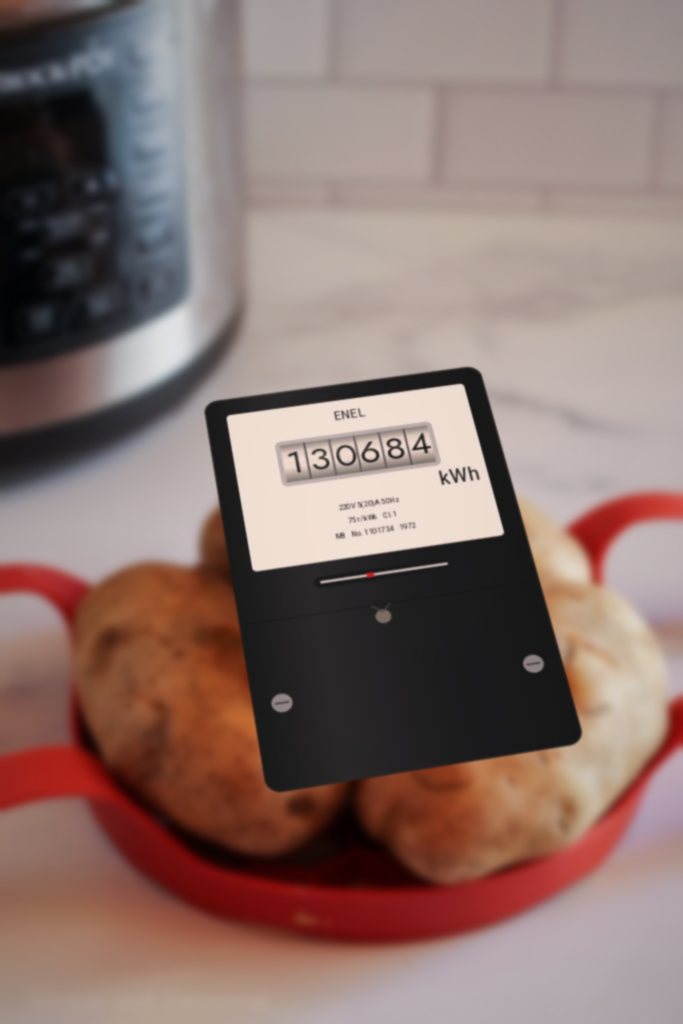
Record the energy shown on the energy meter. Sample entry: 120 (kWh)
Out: 130684 (kWh)
